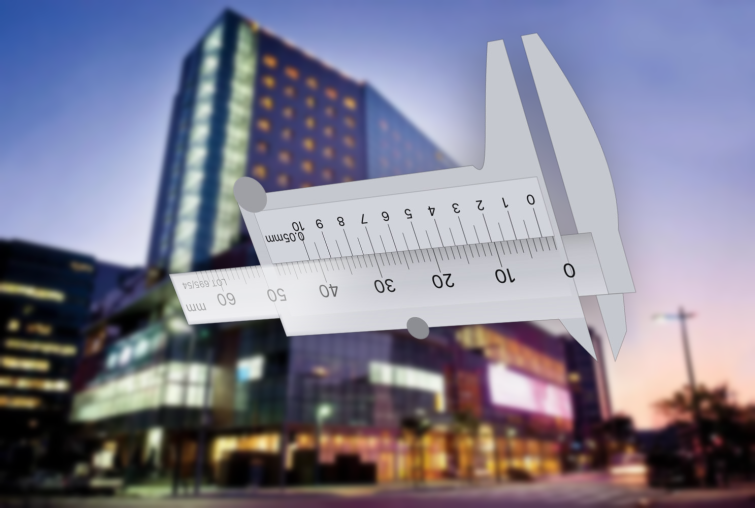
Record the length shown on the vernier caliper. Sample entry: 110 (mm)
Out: 2.6 (mm)
